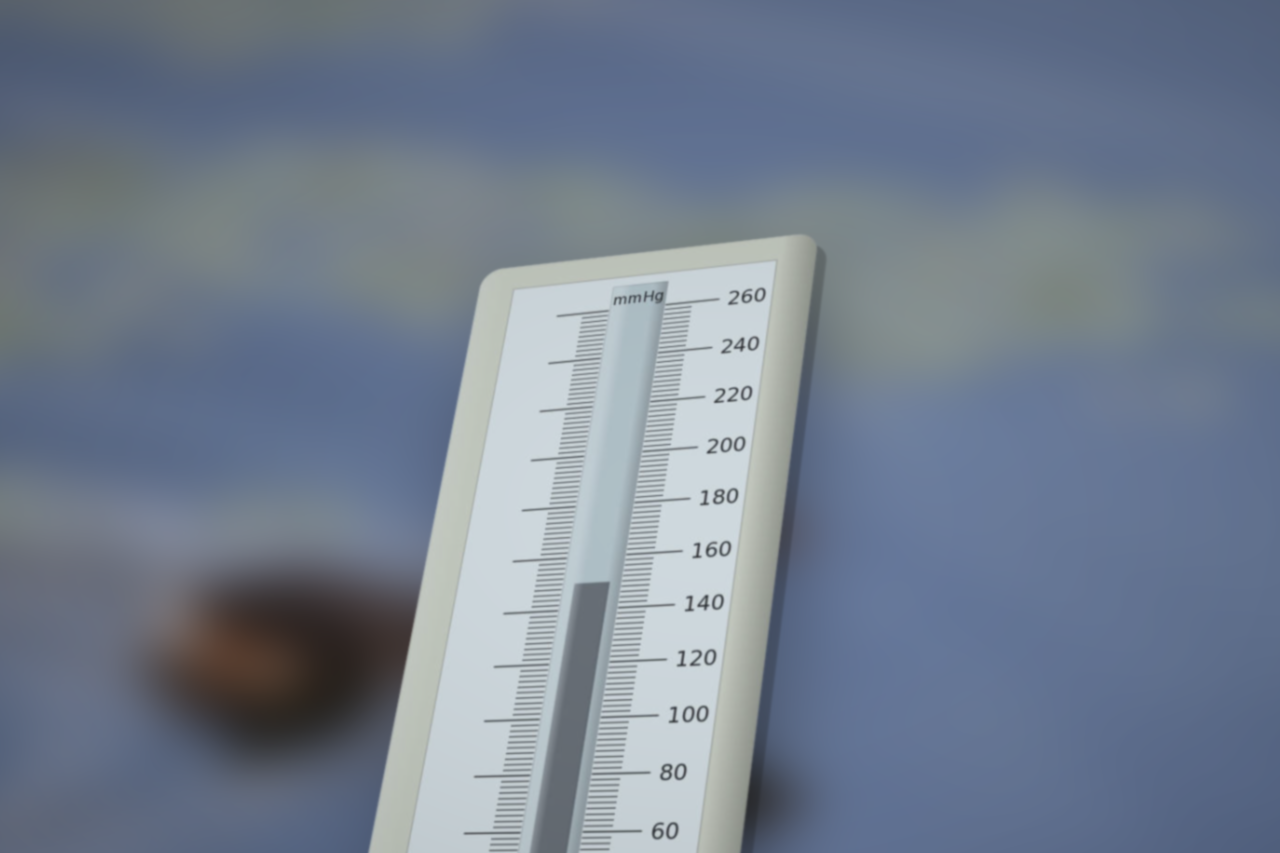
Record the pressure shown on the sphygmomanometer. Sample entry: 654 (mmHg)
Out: 150 (mmHg)
